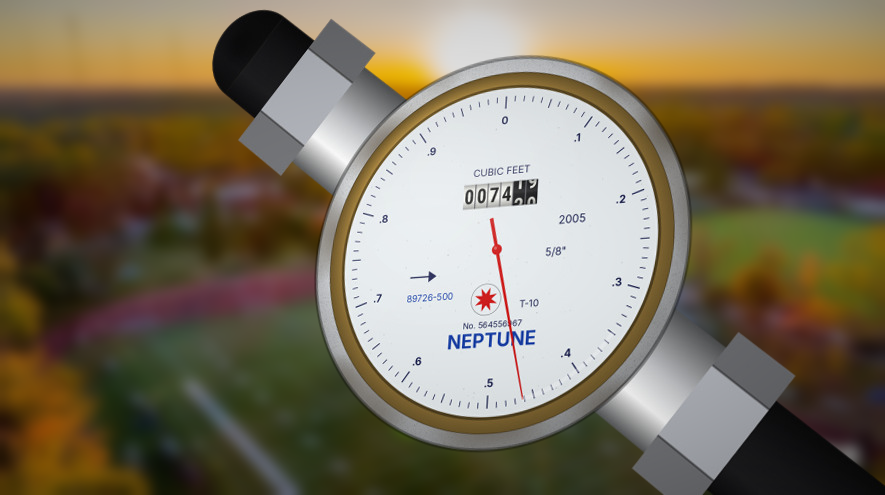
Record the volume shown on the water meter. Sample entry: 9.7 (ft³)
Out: 7419.46 (ft³)
